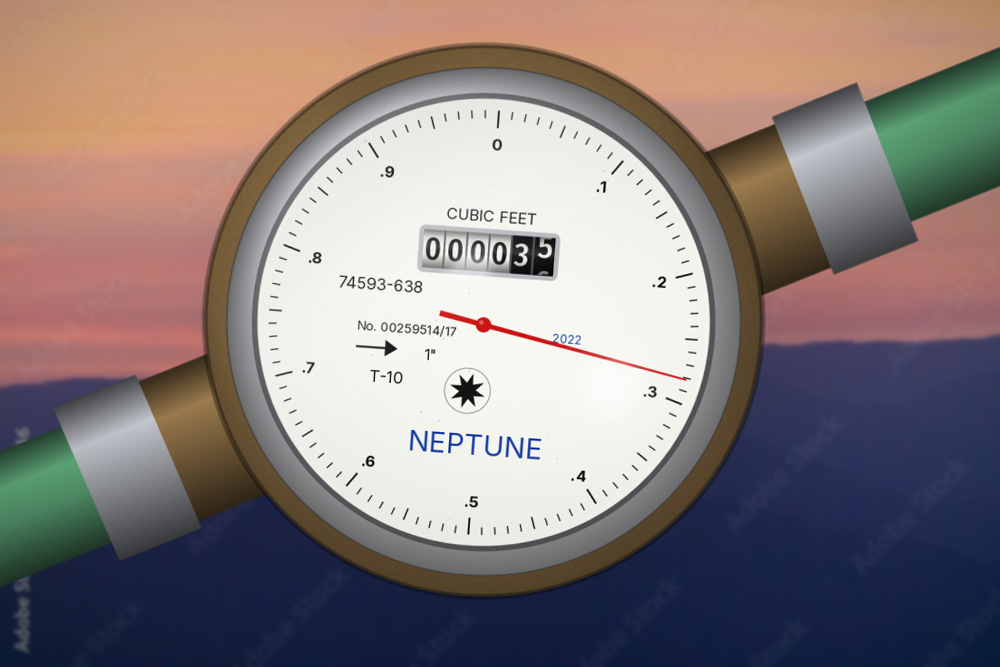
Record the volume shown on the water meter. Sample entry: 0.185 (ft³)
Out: 35.28 (ft³)
